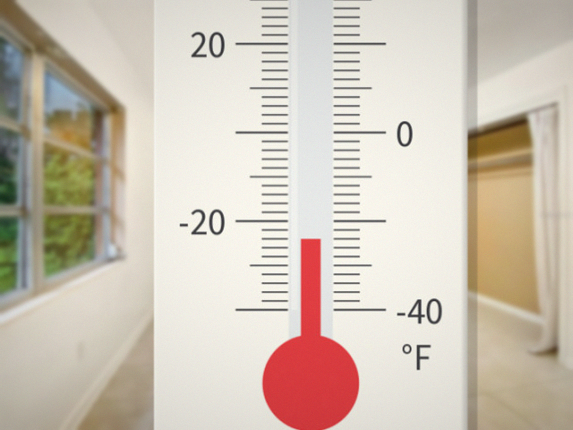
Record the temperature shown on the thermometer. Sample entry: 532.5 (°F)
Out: -24 (°F)
